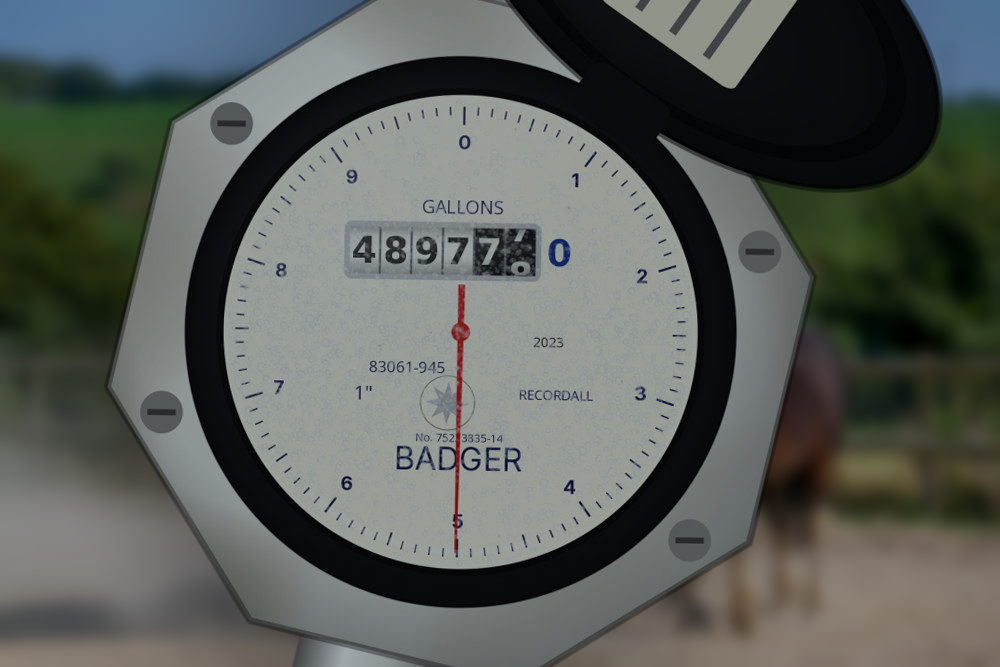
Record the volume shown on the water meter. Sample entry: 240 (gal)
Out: 4897775.0 (gal)
